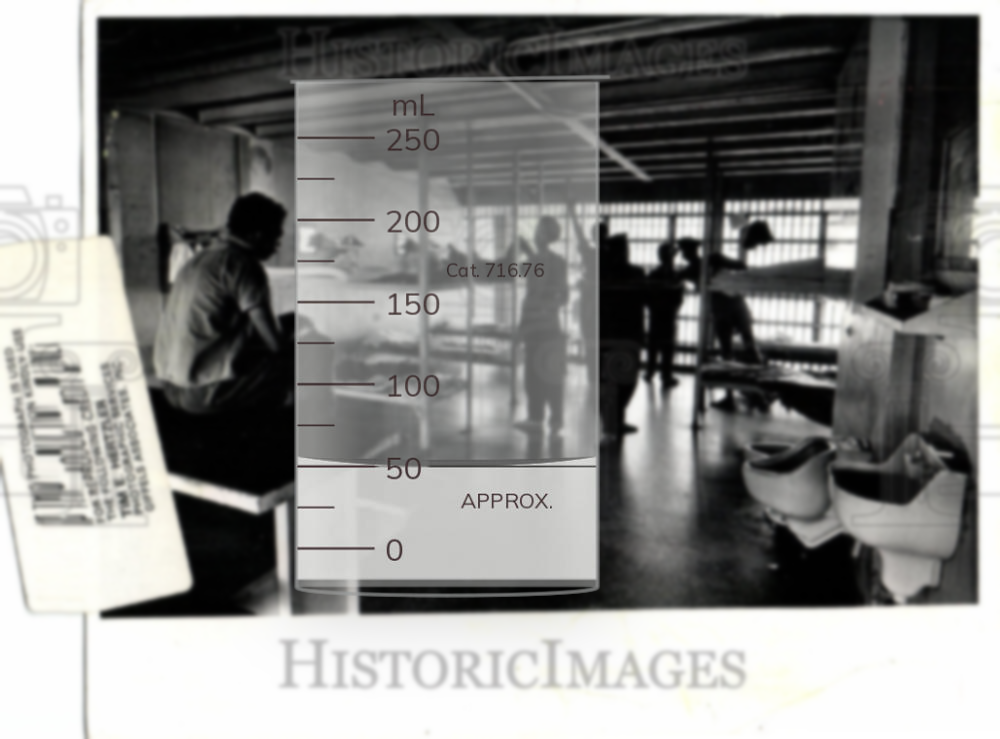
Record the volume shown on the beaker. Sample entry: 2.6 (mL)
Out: 50 (mL)
